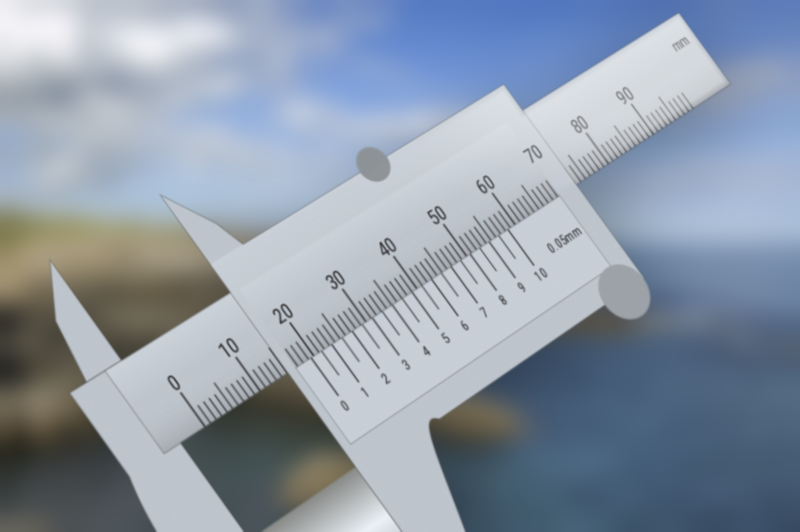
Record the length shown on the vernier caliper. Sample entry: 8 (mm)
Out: 19.5 (mm)
